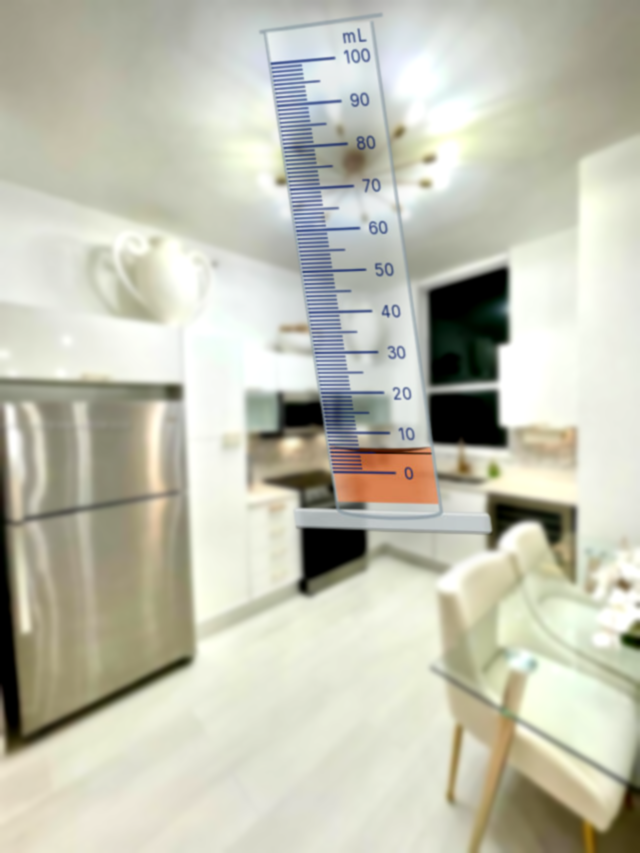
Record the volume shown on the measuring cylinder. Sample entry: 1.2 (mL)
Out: 5 (mL)
